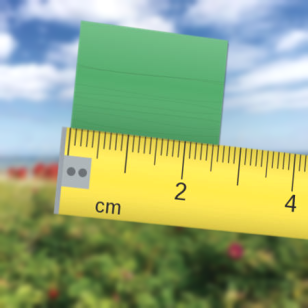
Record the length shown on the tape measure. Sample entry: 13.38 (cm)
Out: 2.6 (cm)
